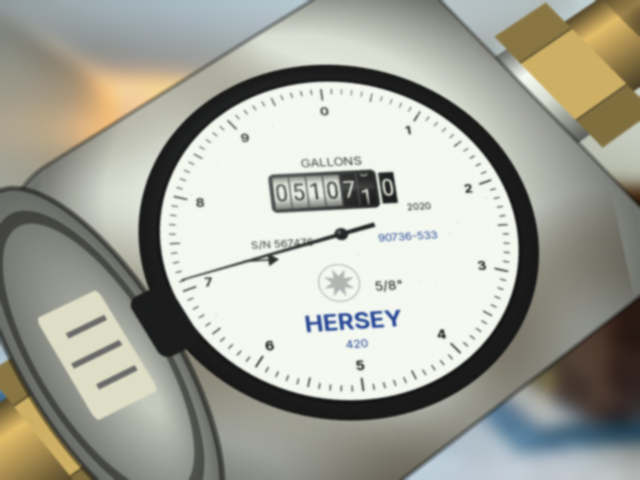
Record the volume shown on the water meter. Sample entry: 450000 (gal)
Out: 510707.1 (gal)
